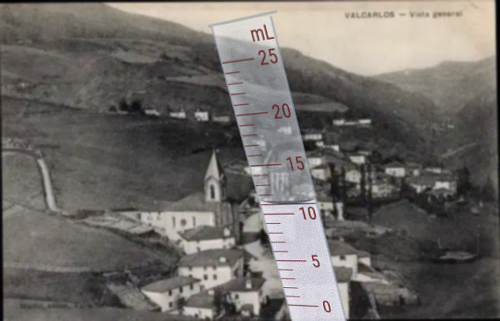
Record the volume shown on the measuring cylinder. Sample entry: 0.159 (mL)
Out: 11 (mL)
